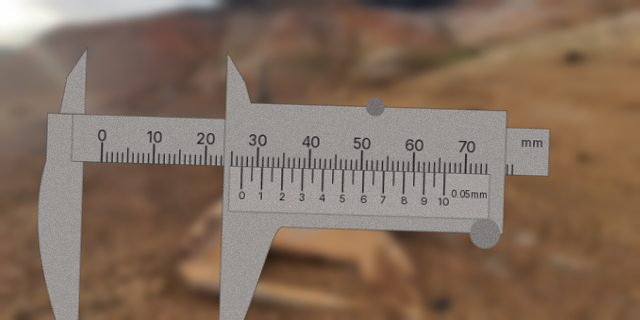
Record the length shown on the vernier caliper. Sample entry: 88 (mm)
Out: 27.0 (mm)
